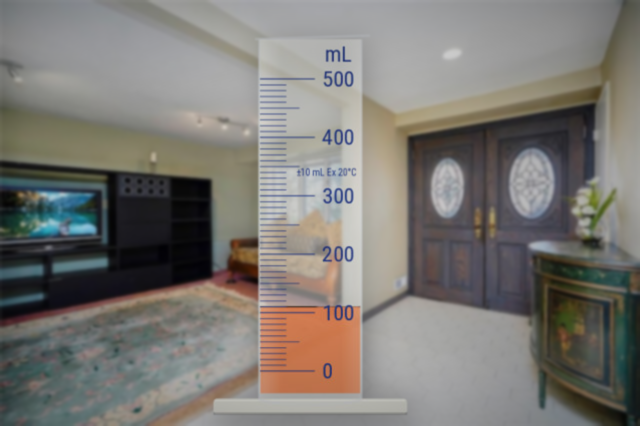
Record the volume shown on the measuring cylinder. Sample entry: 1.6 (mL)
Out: 110 (mL)
